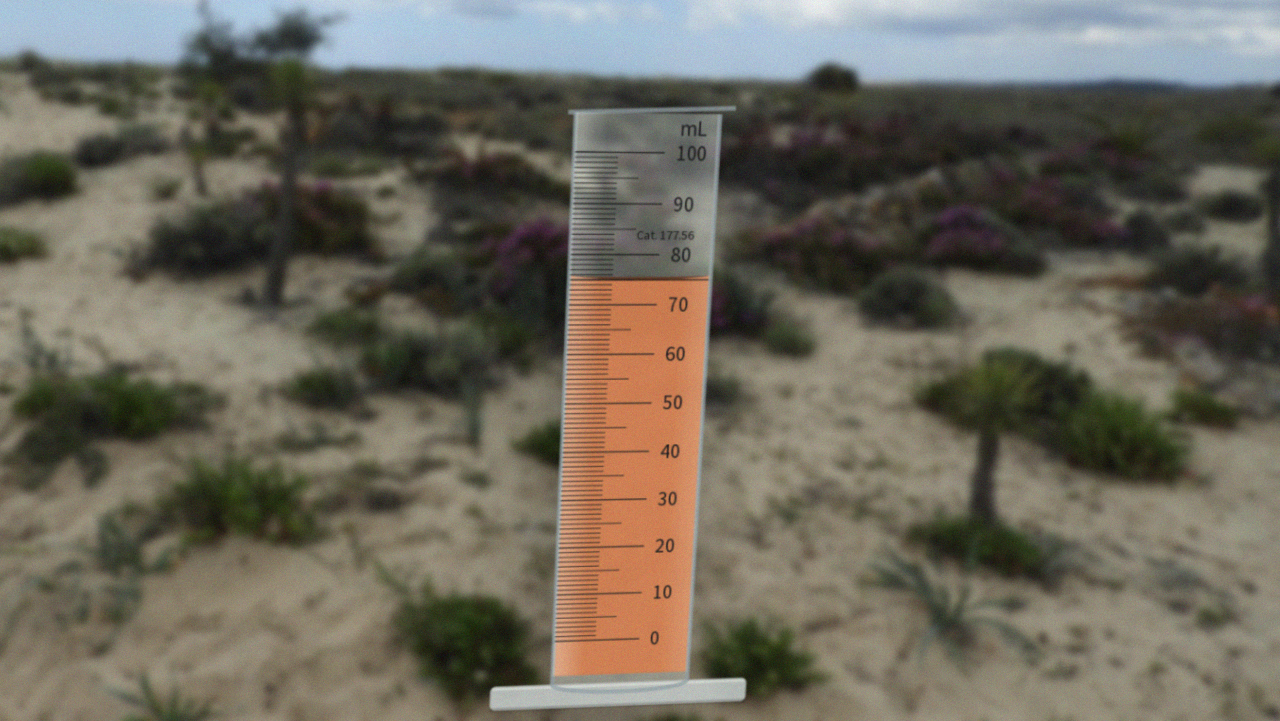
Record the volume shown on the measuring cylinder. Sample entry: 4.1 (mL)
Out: 75 (mL)
